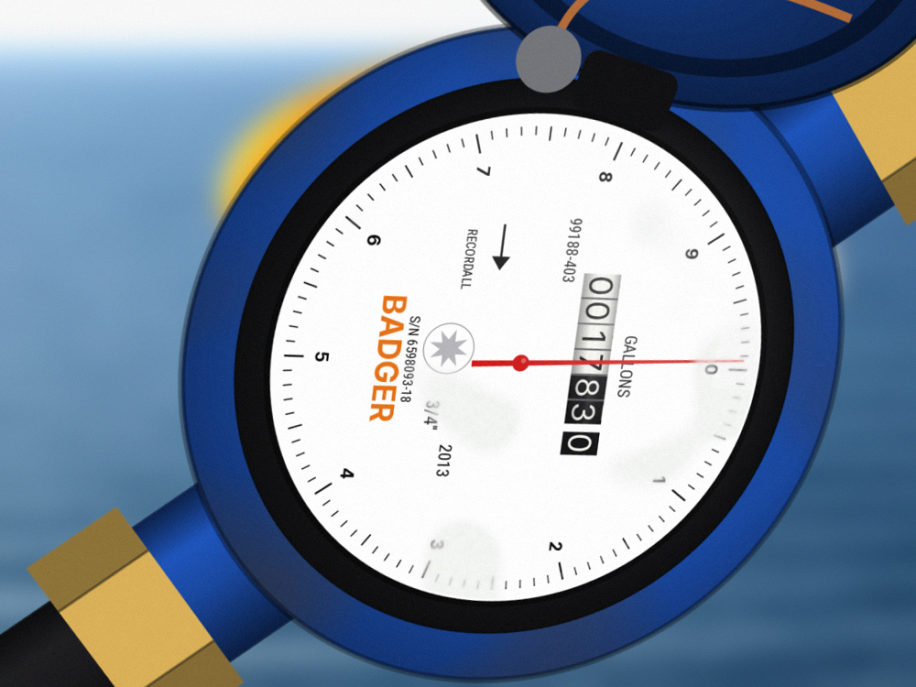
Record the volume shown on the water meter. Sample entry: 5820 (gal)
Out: 17829.9 (gal)
